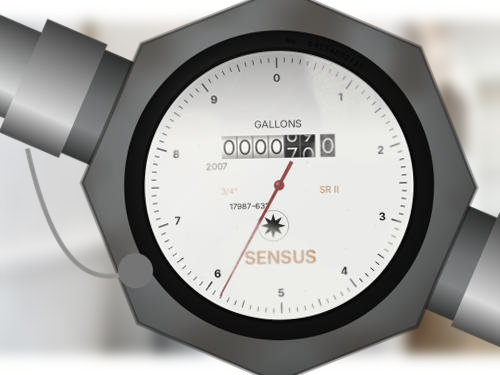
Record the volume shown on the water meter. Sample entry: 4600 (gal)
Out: 695.8 (gal)
